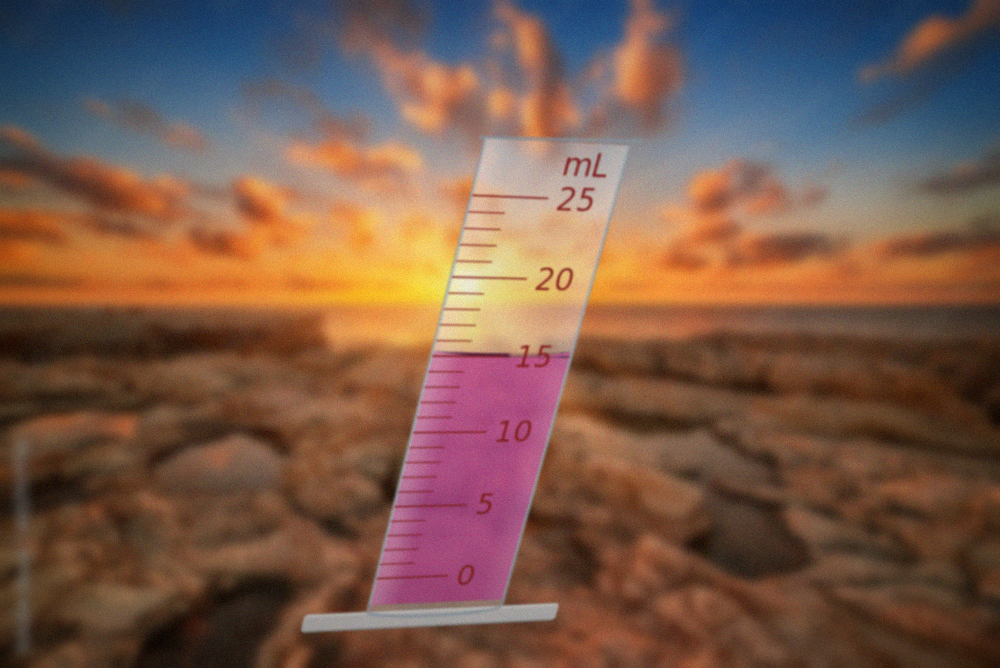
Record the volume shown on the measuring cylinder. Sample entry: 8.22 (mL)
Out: 15 (mL)
